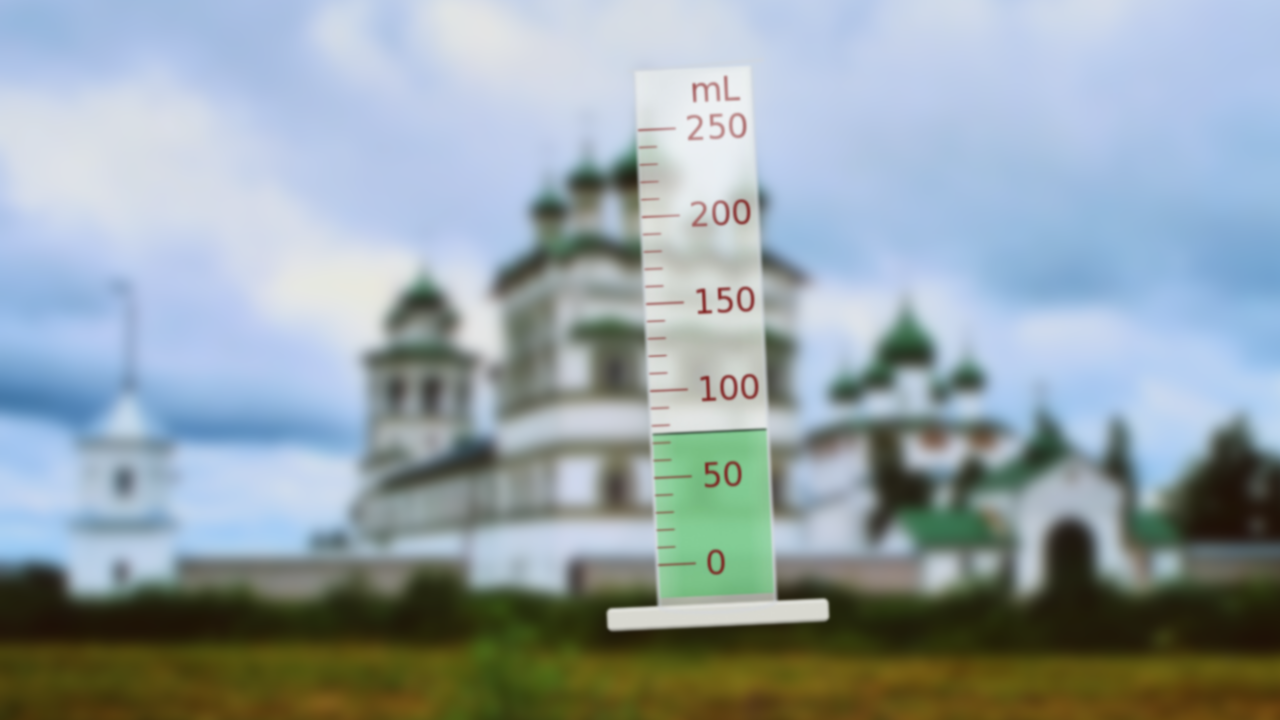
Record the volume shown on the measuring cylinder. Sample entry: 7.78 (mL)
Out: 75 (mL)
